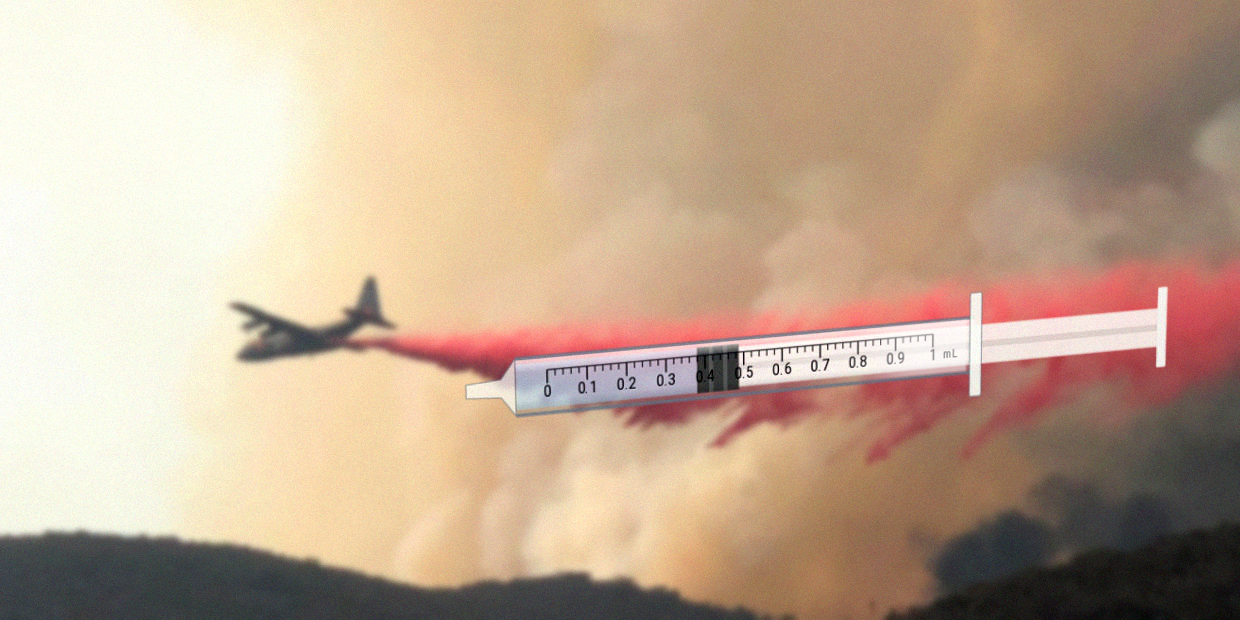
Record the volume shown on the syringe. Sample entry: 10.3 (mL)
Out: 0.38 (mL)
